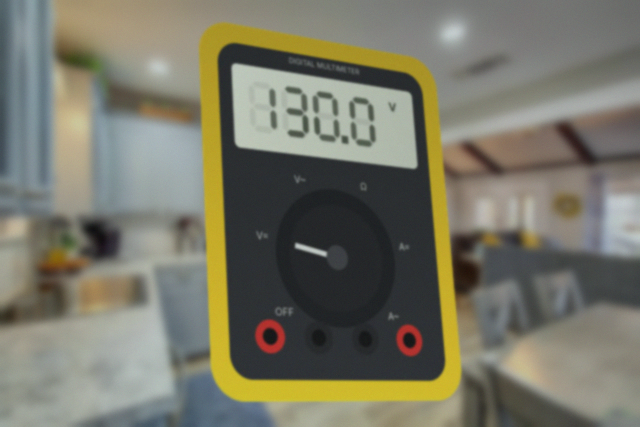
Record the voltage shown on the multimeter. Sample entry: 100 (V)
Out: 130.0 (V)
